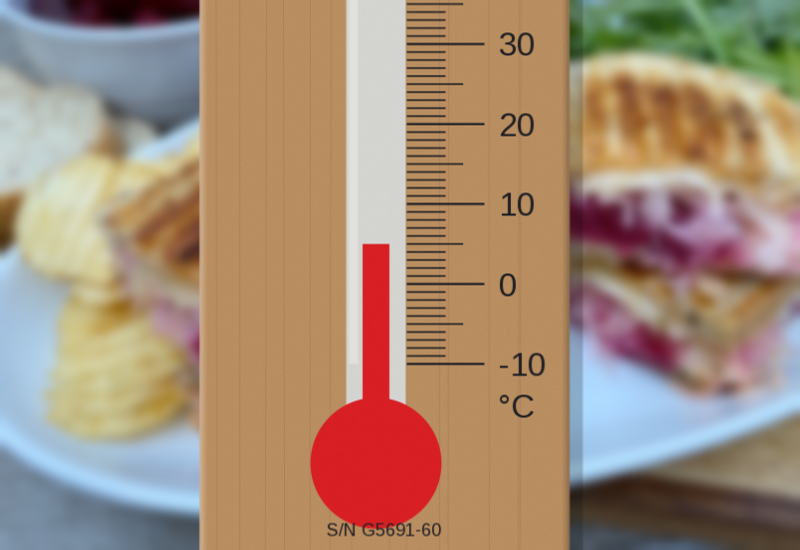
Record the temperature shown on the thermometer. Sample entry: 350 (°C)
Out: 5 (°C)
